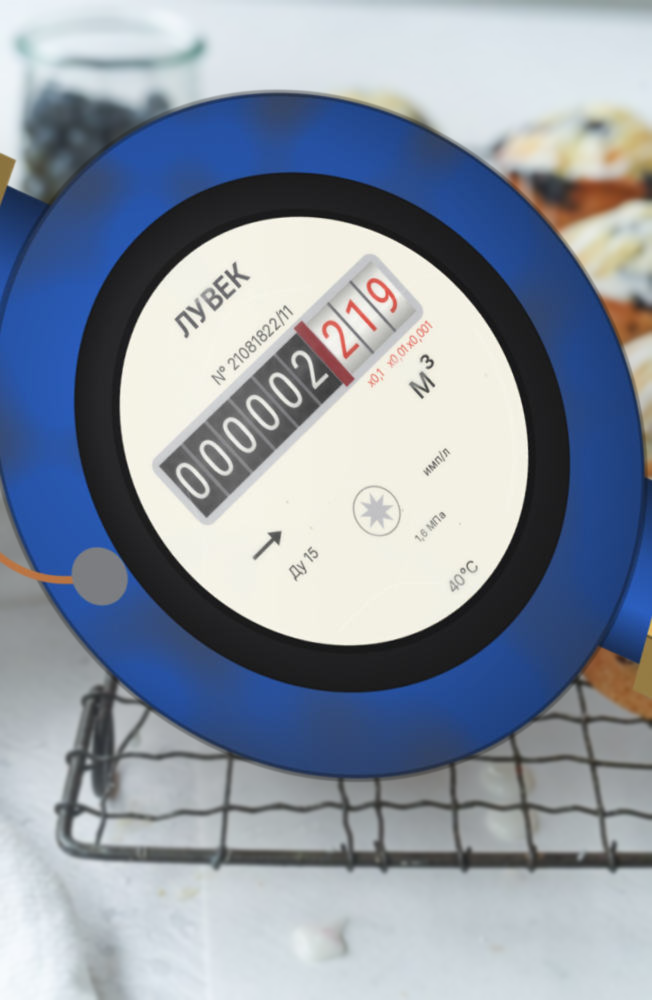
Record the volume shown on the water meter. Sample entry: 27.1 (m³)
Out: 2.219 (m³)
